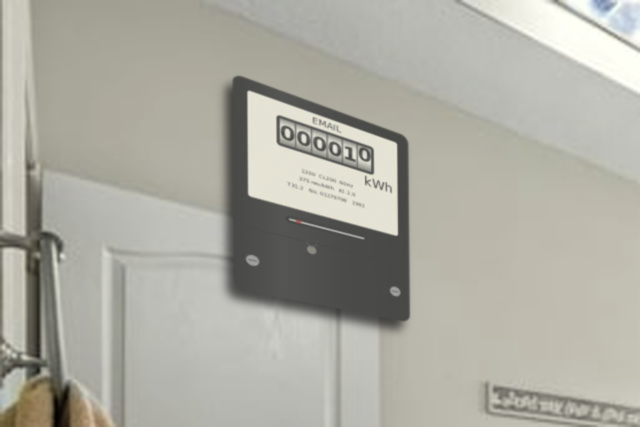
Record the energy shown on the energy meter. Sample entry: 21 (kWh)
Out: 10 (kWh)
